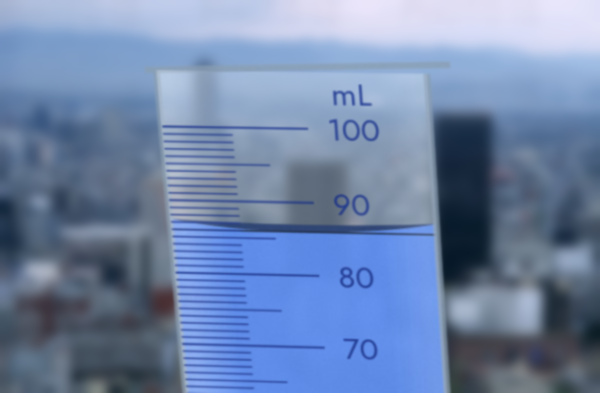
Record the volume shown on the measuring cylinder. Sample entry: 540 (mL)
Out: 86 (mL)
